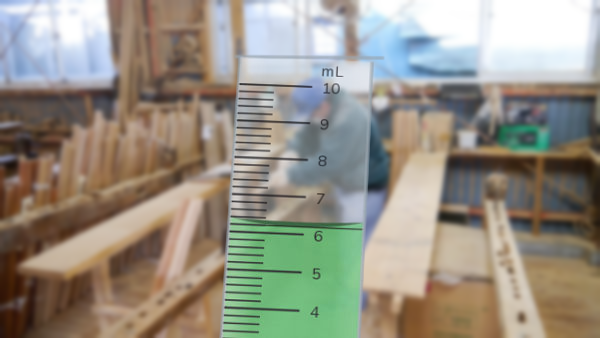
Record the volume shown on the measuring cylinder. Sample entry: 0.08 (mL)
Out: 6.2 (mL)
